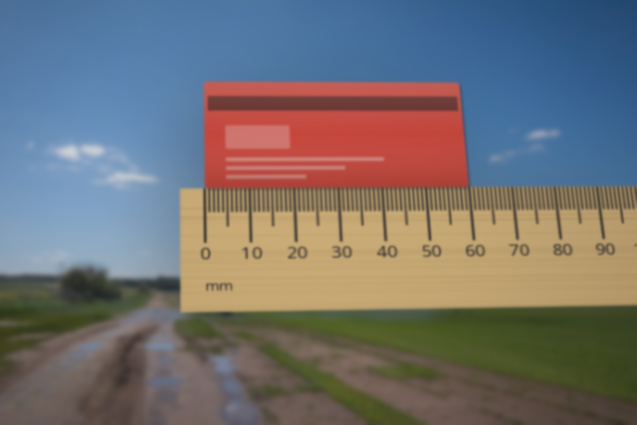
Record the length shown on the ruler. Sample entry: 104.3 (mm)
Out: 60 (mm)
